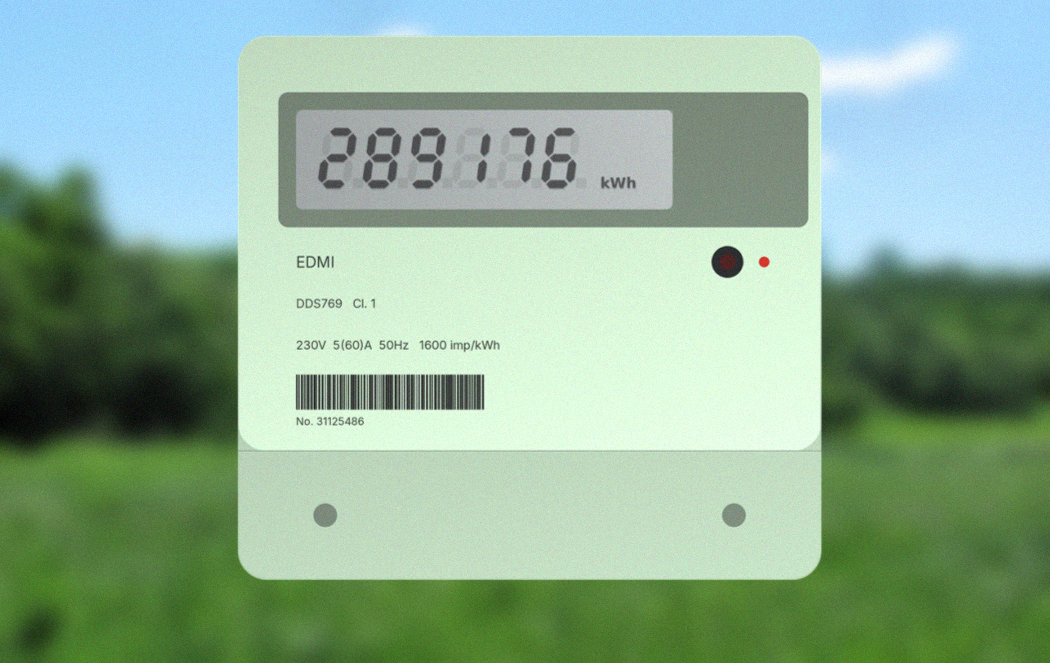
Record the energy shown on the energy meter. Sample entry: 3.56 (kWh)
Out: 289176 (kWh)
